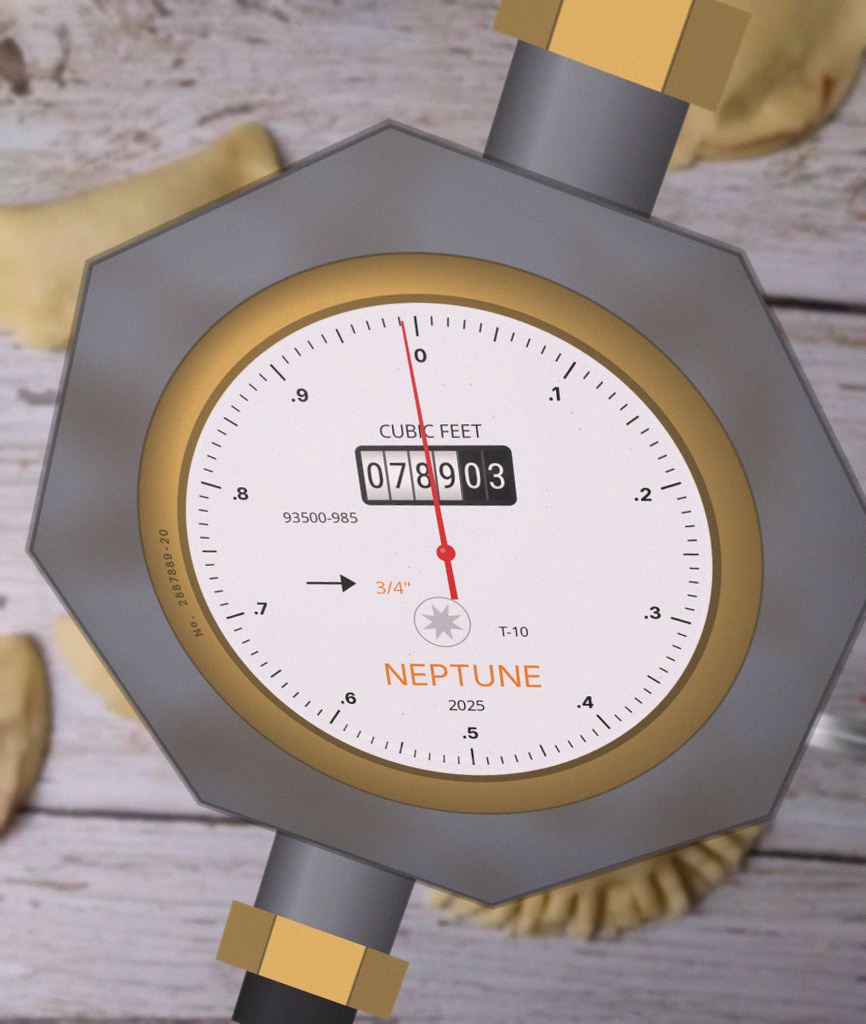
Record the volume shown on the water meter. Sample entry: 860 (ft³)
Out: 78902.99 (ft³)
